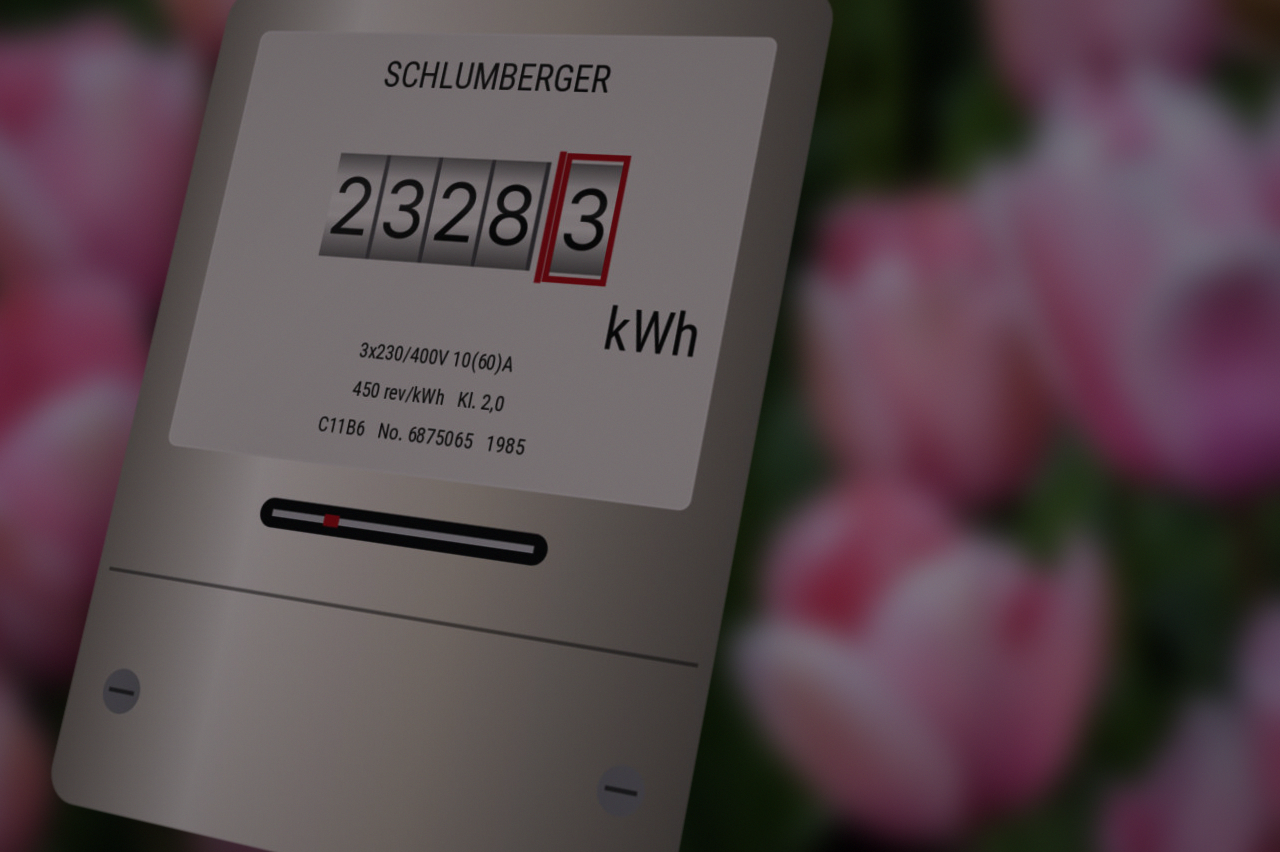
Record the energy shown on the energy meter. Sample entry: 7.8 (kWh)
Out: 2328.3 (kWh)
